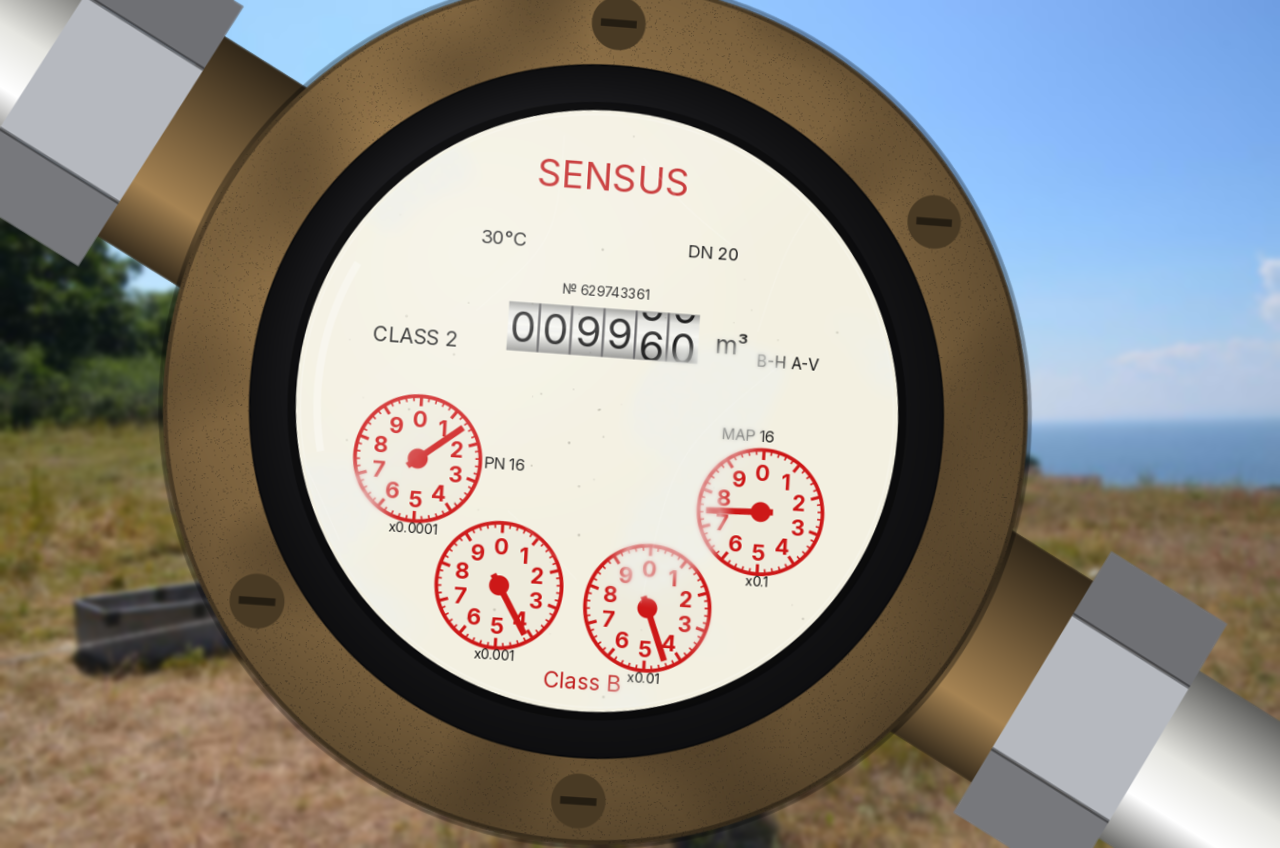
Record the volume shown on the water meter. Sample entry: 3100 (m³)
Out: 9959.7441 (m³)
